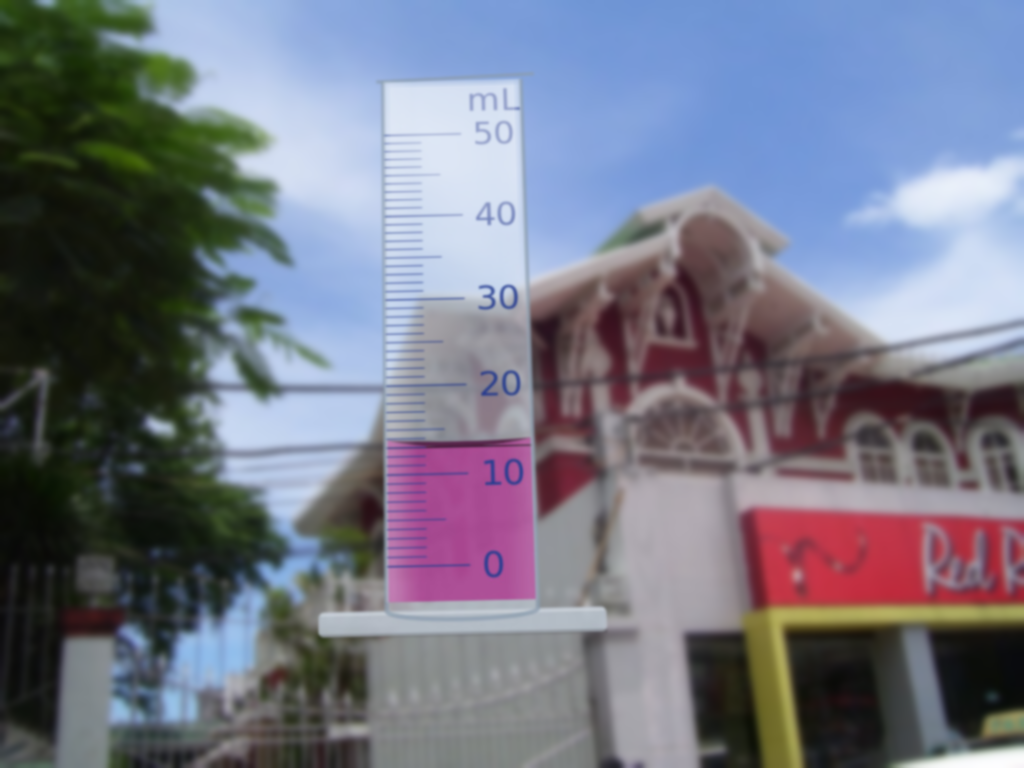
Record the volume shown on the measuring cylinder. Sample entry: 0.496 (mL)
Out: 13 (mL)
